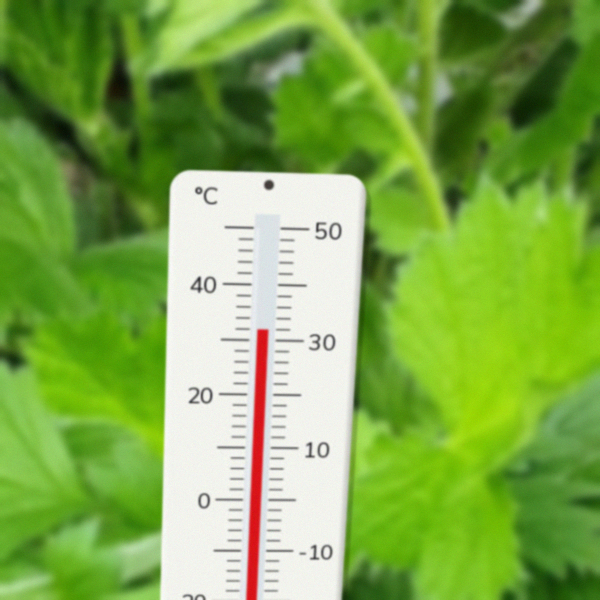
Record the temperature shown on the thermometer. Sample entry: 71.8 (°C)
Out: 32 (°C)
